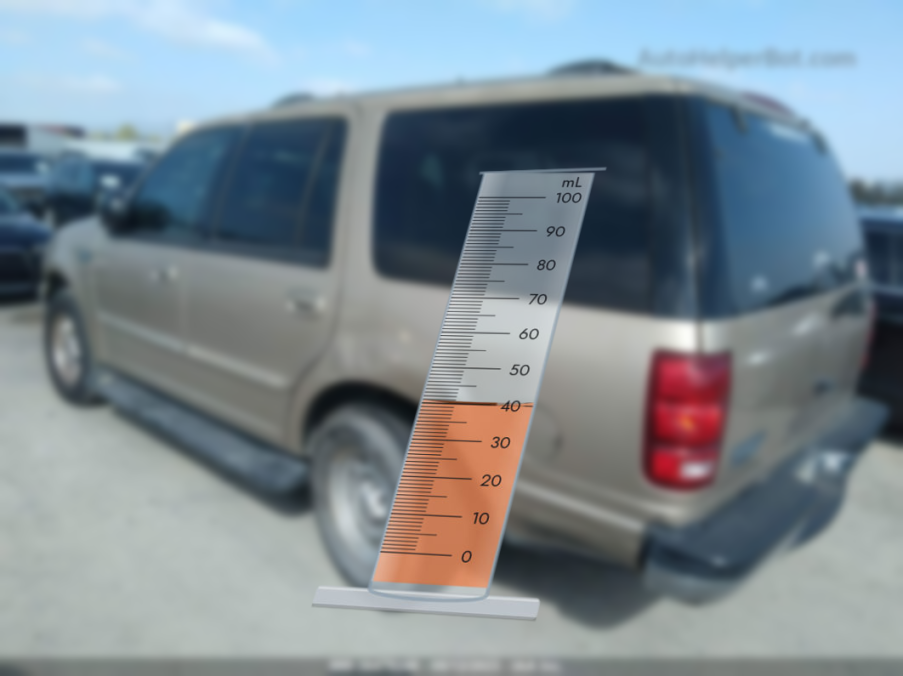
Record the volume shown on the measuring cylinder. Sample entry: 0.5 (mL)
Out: 40 (mL)
